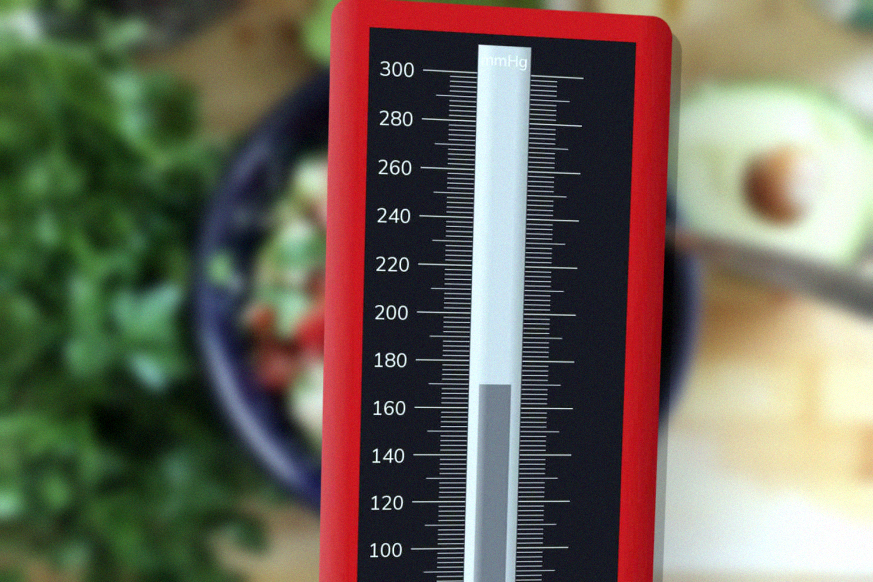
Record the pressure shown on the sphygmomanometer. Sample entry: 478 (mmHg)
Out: 170 (mmHg)
